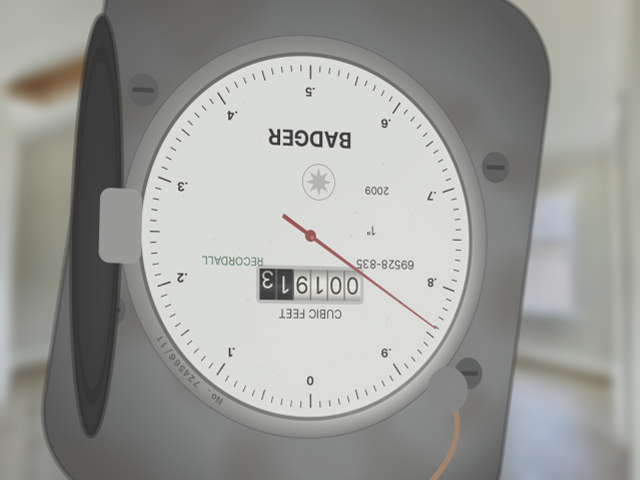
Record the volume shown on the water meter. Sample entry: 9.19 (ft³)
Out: 1912.84 (ft³)
